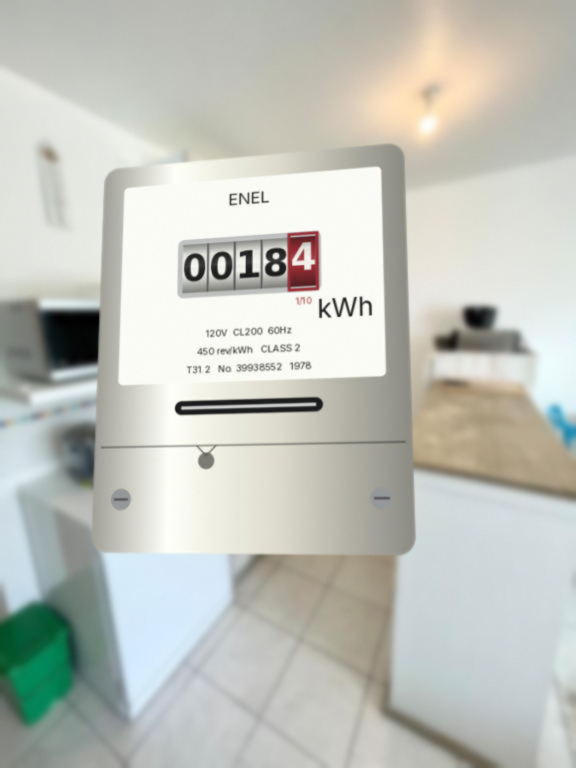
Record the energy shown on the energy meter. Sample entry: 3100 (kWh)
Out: 18.4 (kWh)
